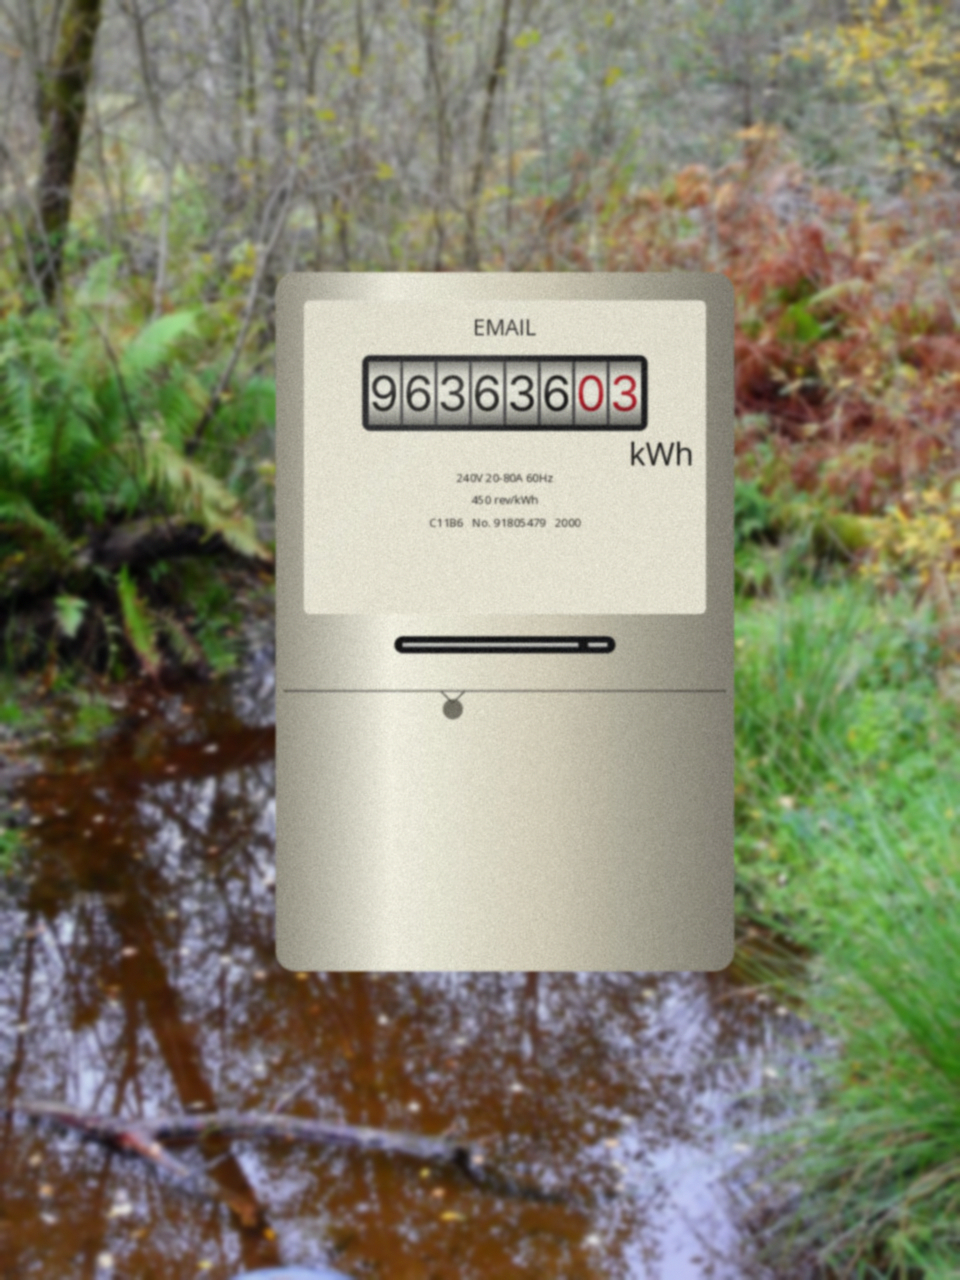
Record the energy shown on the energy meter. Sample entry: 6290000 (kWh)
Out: 963636.03 (kWh)
